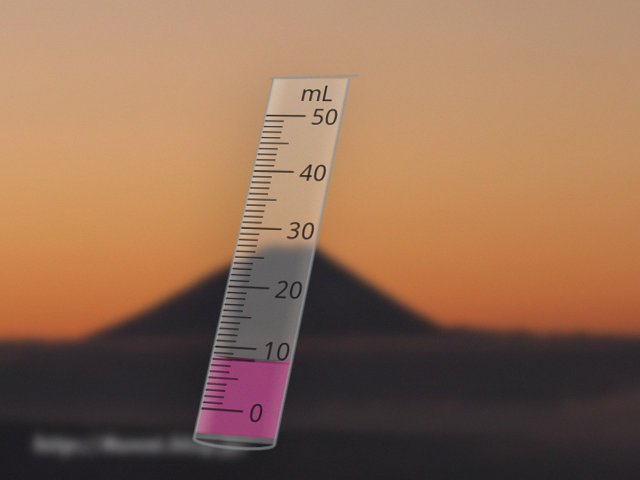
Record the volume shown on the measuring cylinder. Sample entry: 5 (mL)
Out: 8 (mL)
